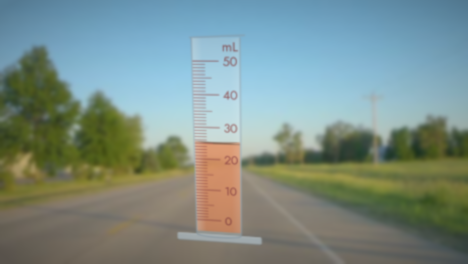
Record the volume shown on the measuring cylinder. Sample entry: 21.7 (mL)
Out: 25 (mL)
